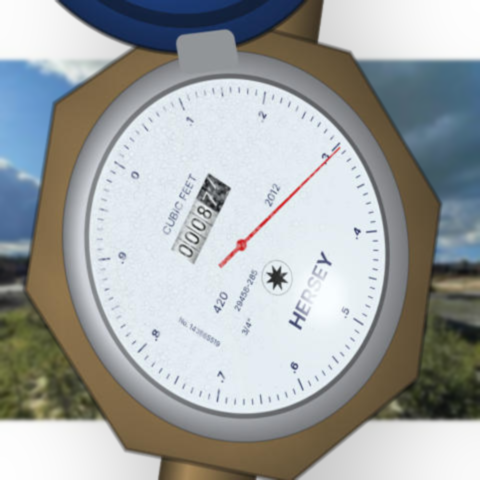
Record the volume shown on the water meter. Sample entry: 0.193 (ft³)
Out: 877.30 (ft³)
